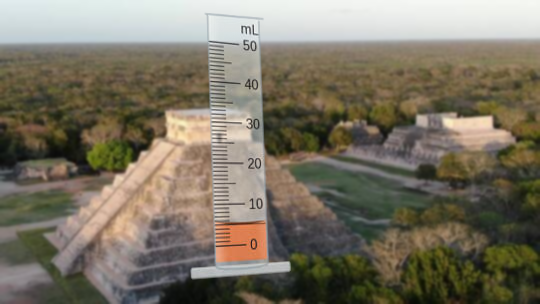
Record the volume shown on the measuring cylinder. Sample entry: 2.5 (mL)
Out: 5 (mL)
